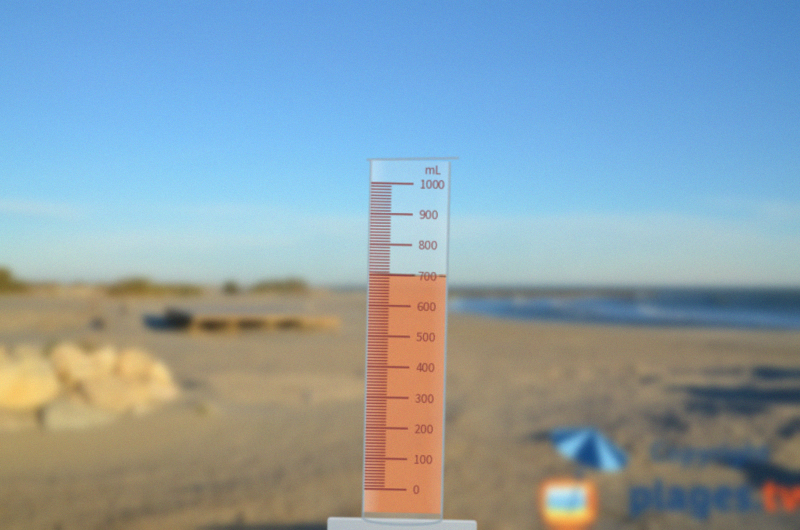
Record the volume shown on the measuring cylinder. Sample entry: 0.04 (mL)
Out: 700 (mL)
